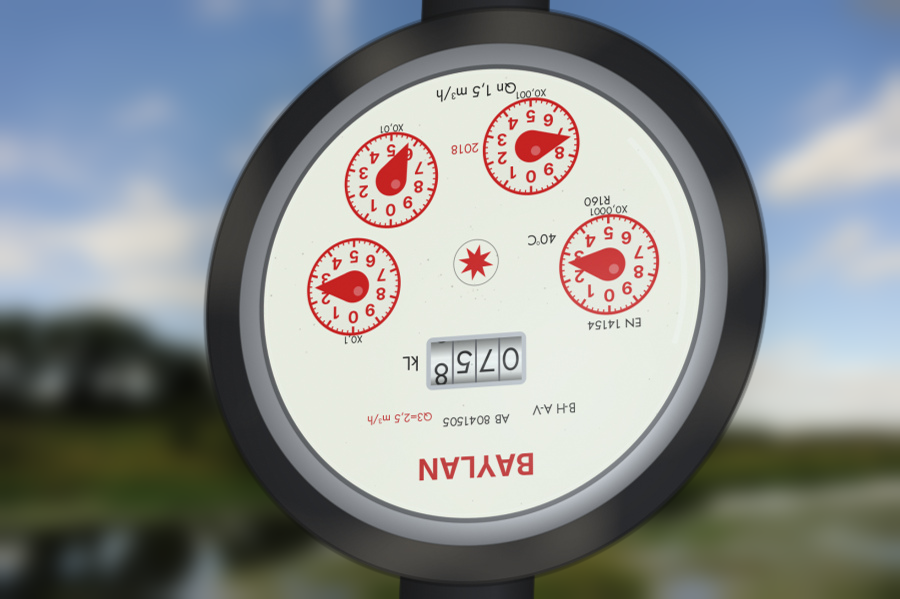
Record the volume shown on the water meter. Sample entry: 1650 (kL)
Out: 758.2572 (kL)
